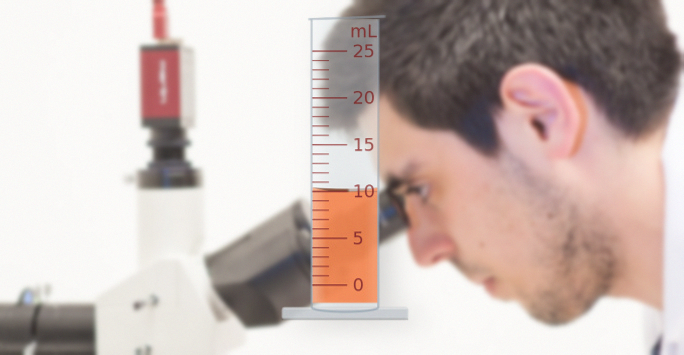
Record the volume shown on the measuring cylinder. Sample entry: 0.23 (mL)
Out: 10 (mL)
